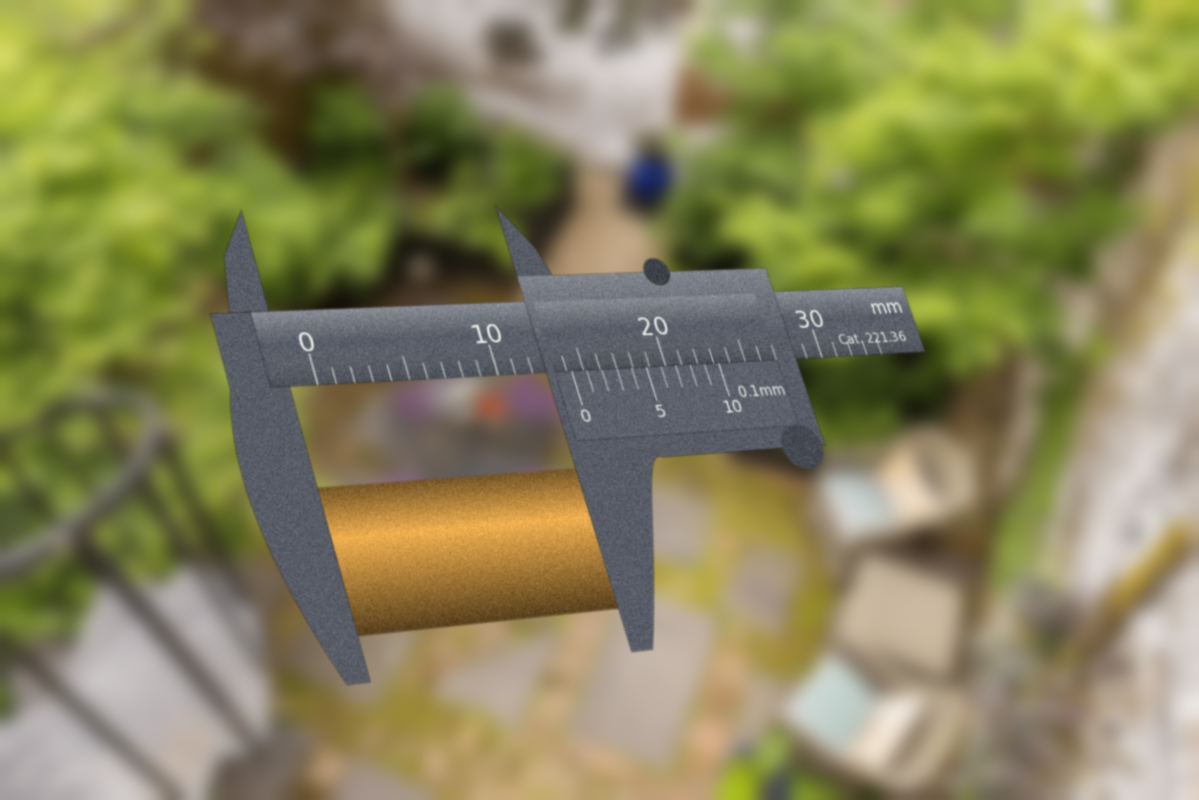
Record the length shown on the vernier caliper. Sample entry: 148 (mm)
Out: 14.3 (mm)
